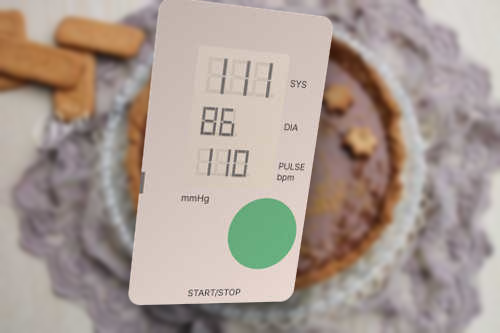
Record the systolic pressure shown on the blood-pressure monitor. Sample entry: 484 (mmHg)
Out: 111 (mmHg)
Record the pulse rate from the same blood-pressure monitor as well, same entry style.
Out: 110 (bpm)
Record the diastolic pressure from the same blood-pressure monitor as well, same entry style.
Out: 86 (mmHg)
